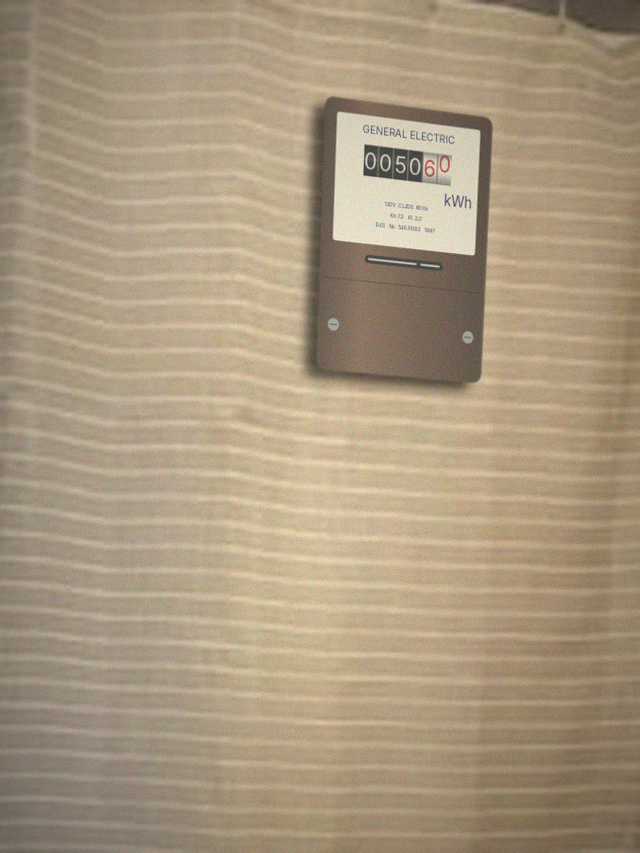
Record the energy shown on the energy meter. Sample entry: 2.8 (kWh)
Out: 50.60 (kWh)
